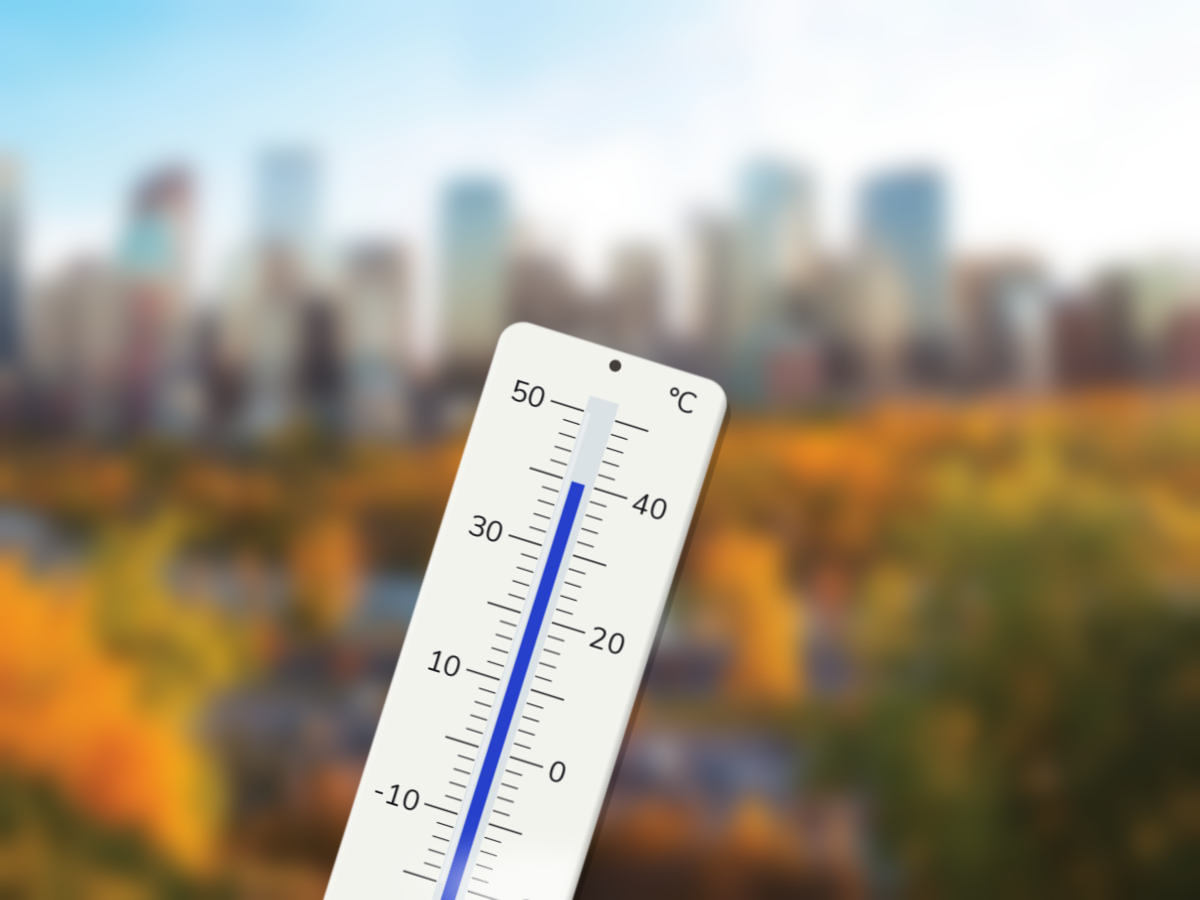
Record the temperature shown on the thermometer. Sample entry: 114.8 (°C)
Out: 40 (°C)
